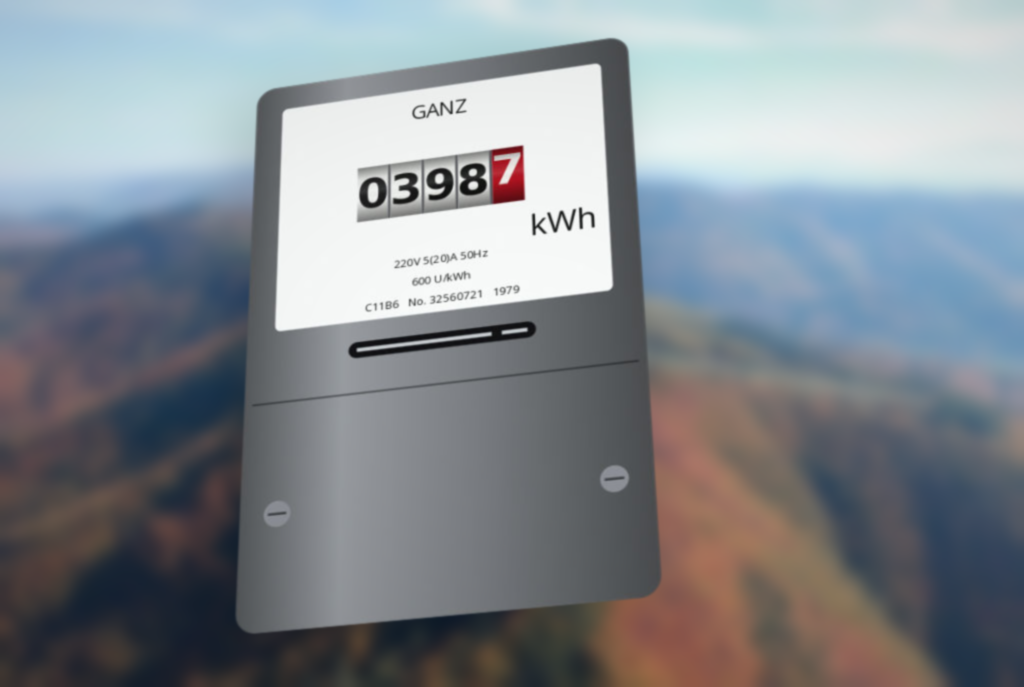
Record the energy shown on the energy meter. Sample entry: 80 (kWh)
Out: 398.7 (kWh)
